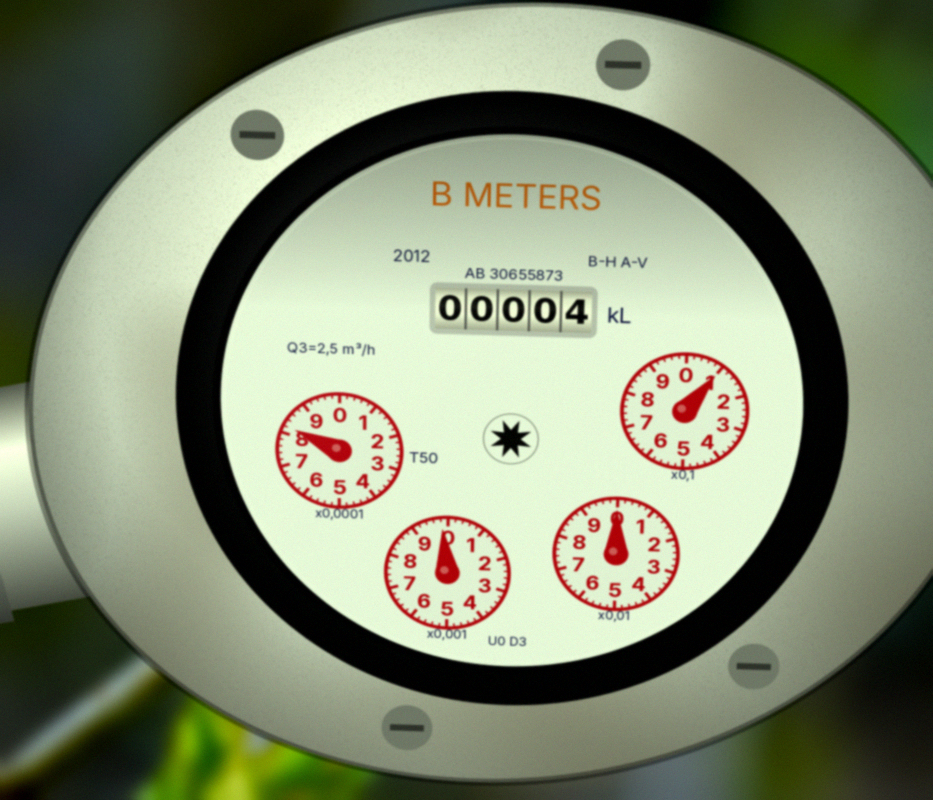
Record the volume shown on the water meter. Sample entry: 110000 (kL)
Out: 4.0998 (kL)
